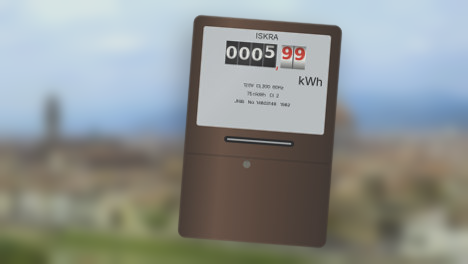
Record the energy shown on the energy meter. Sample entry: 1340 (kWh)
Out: 5.99 (kWh)
